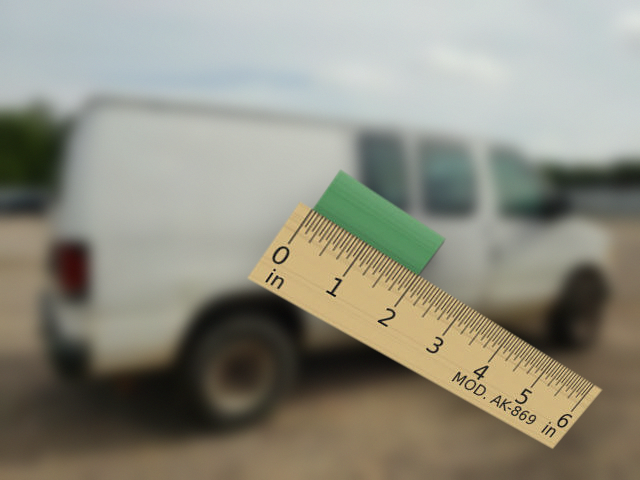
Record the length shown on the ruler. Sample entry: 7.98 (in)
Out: 2 (in)
